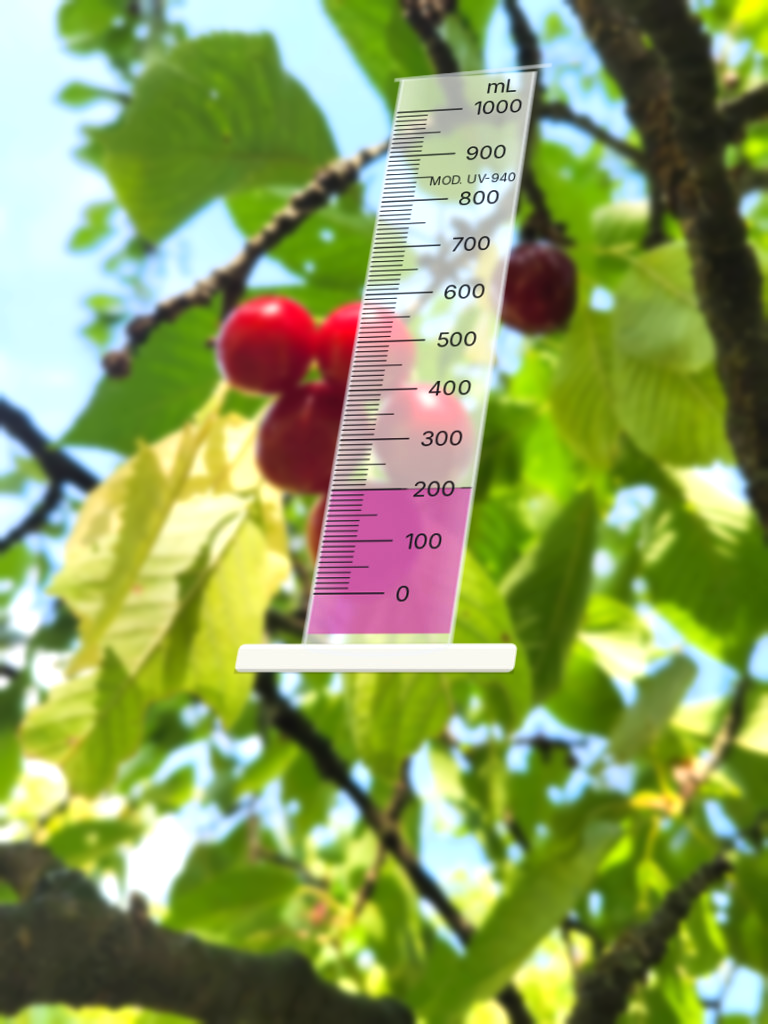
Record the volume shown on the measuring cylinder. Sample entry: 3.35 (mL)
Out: 200 (mL)
